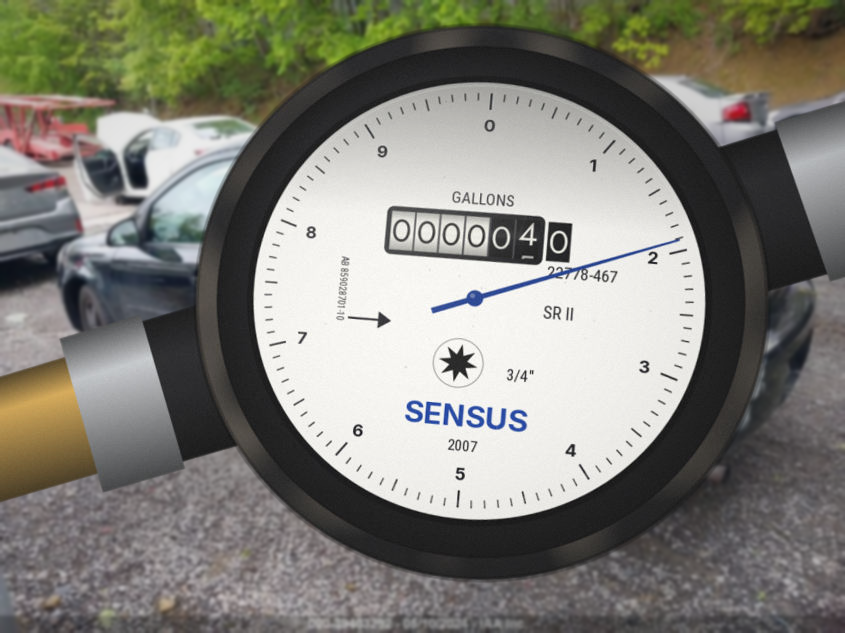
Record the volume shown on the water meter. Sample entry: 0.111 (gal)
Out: 41.9 (gal)
